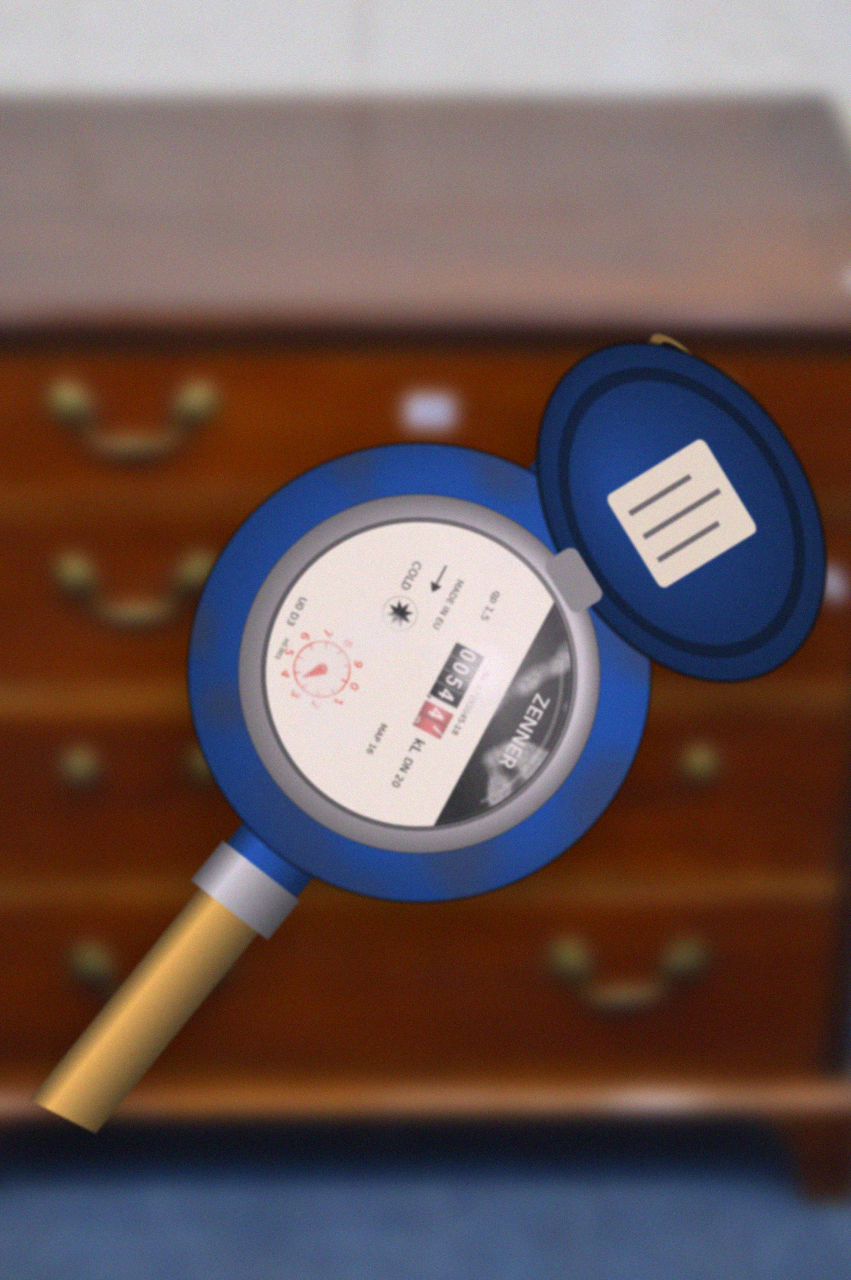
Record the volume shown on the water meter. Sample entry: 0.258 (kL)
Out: 54.473 (kL)
